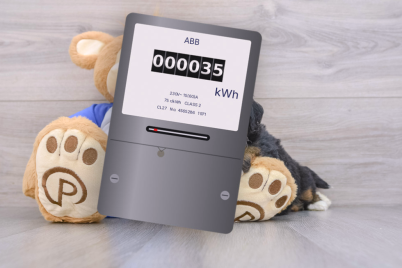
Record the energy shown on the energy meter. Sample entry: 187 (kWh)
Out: 35 (kWh)
